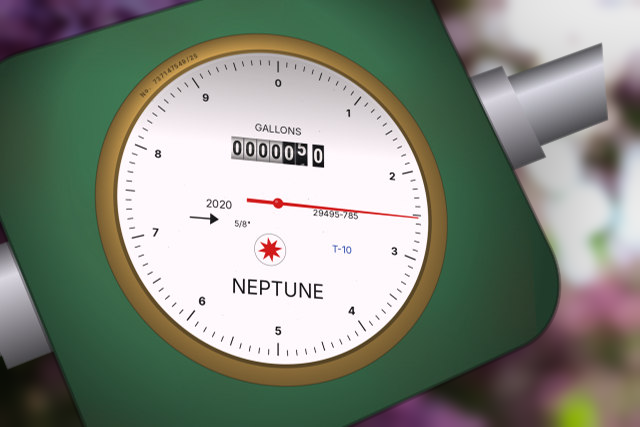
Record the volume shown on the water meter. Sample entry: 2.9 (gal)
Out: 52.5 (gal)
